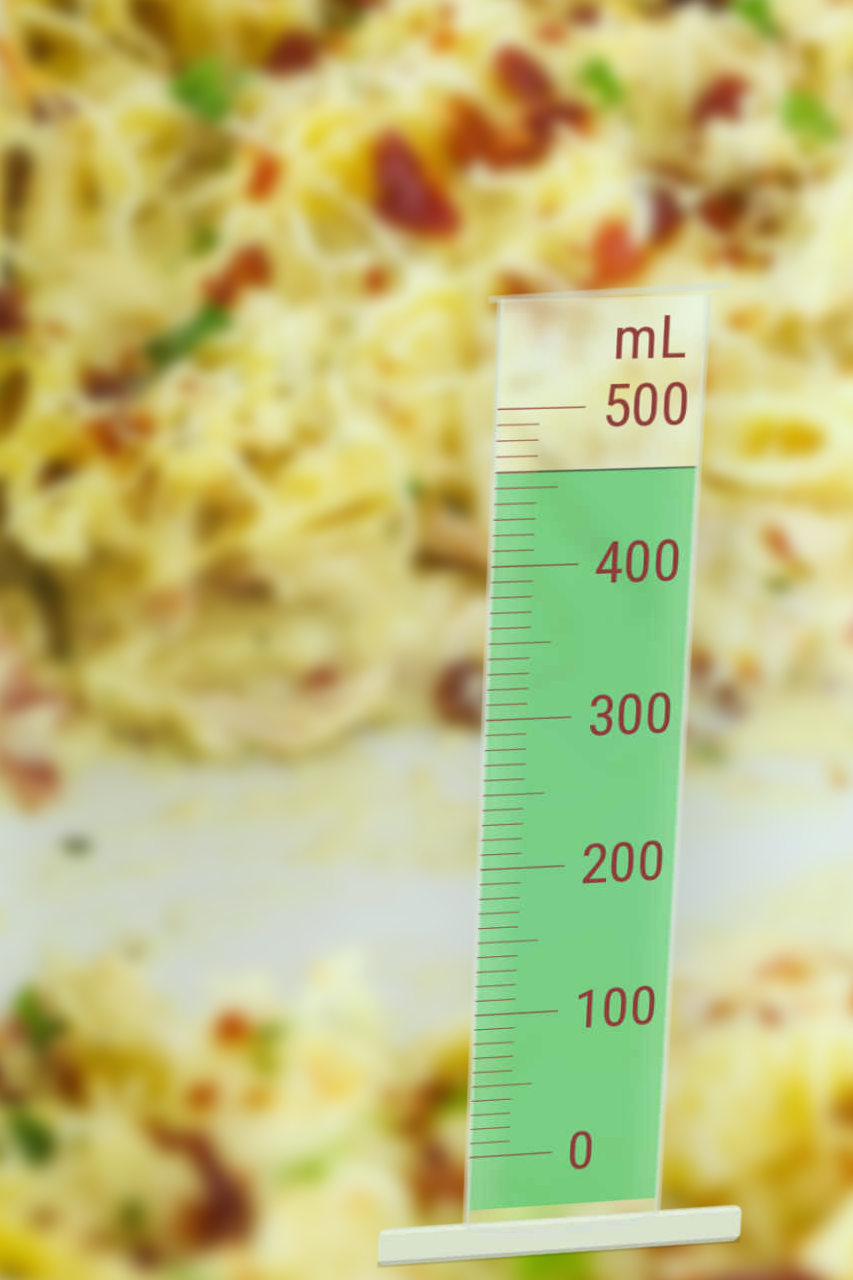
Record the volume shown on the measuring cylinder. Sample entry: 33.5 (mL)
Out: 460 (mL)
